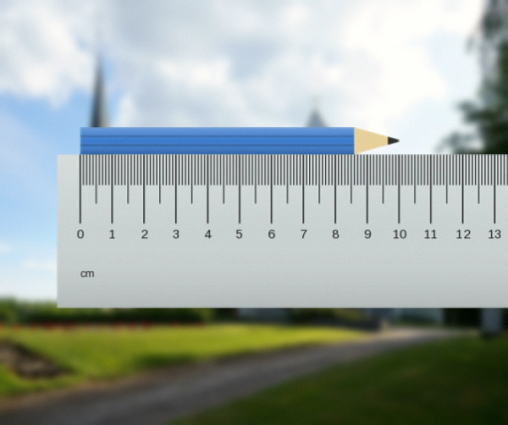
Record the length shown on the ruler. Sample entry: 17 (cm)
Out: 10 (cm)
